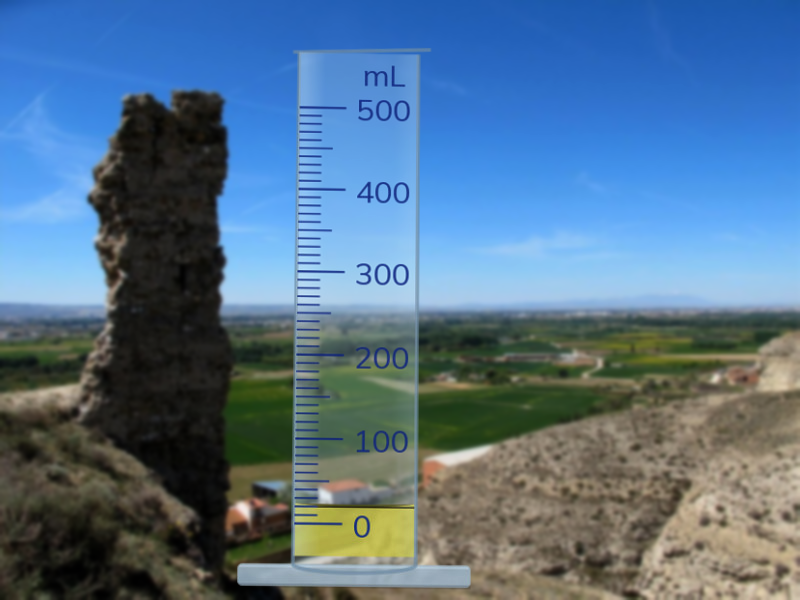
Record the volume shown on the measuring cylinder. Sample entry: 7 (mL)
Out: 20 (mL)
